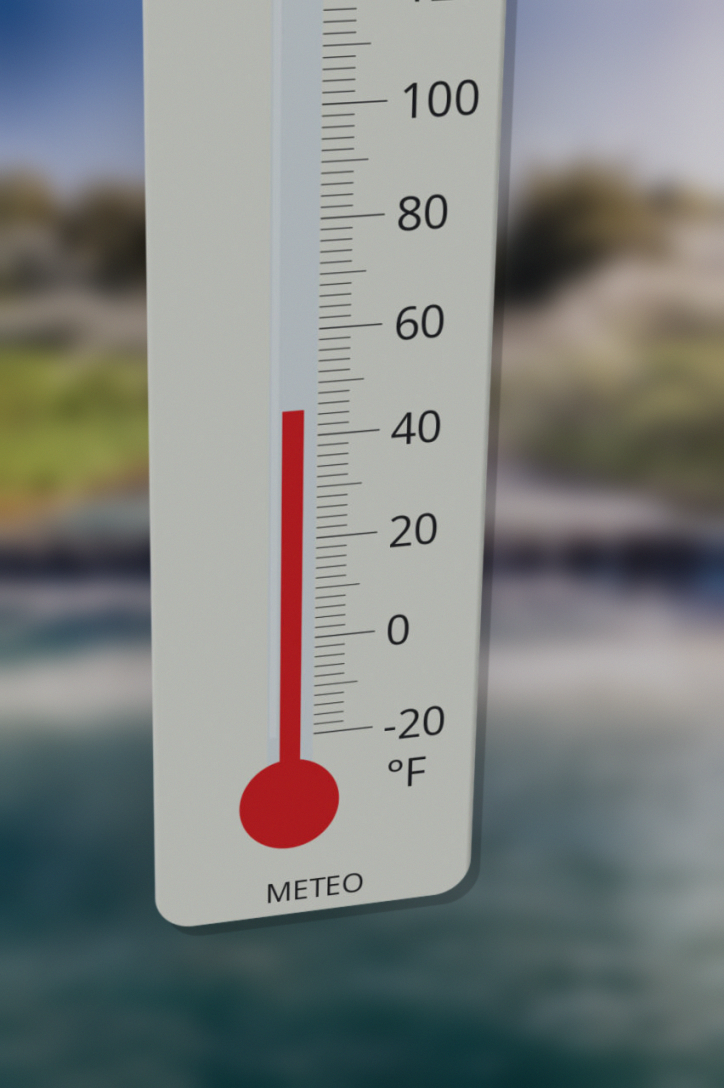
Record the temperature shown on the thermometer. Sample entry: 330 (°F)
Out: 45 (°F)
